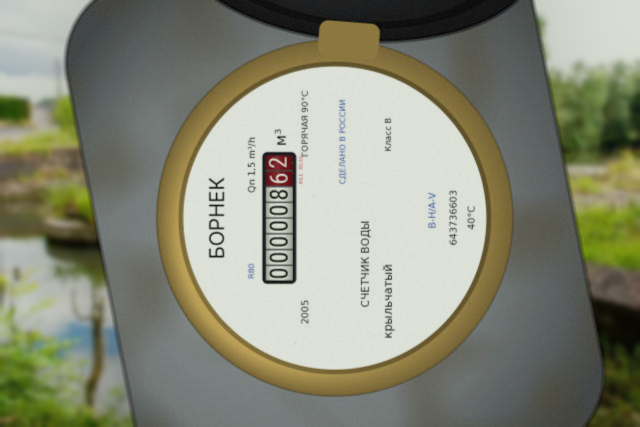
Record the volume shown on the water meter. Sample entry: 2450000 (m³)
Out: 8.62 (m³)
